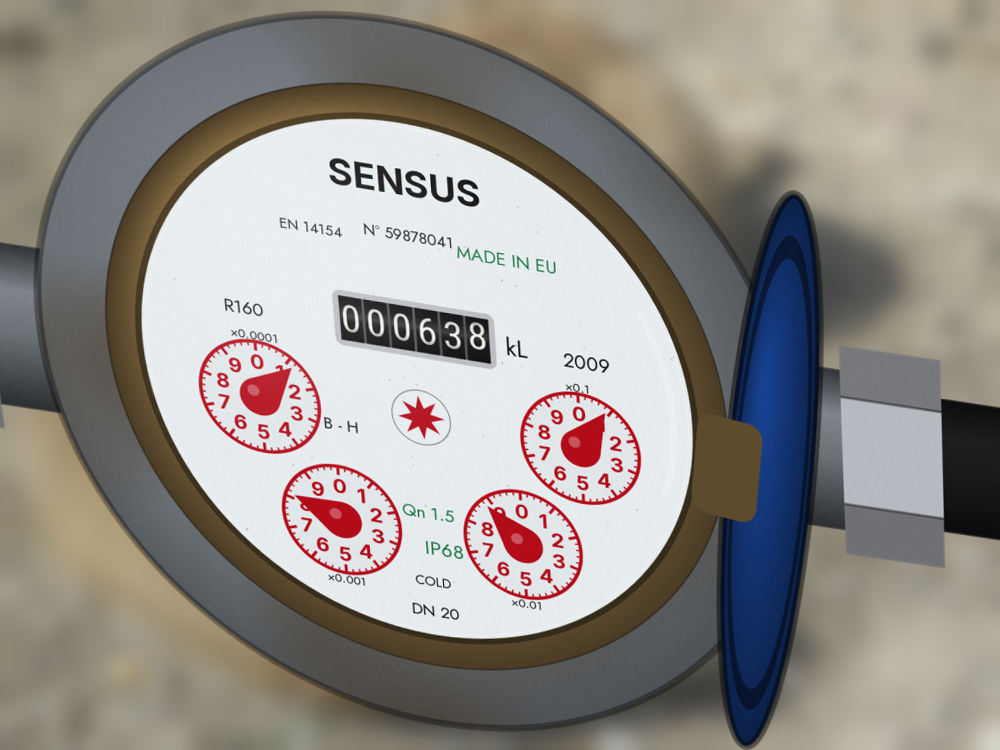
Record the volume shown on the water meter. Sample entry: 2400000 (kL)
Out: 638.0881 (kL)
